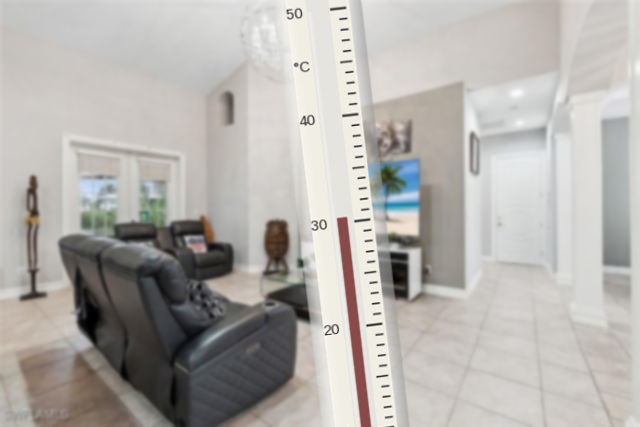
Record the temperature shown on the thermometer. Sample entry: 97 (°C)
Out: 30.5 (°C)
